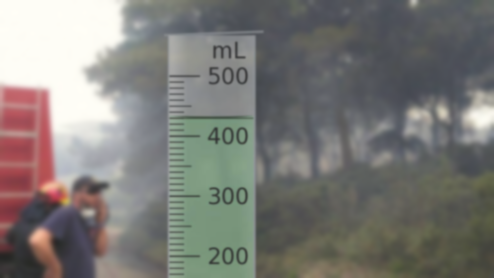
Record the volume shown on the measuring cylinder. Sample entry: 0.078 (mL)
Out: 430 (mL)
